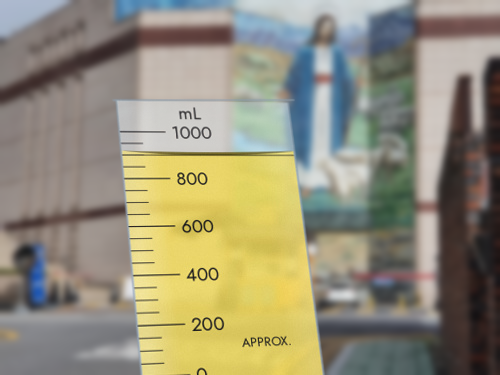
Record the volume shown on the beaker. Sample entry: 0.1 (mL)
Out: 900 (mL)
